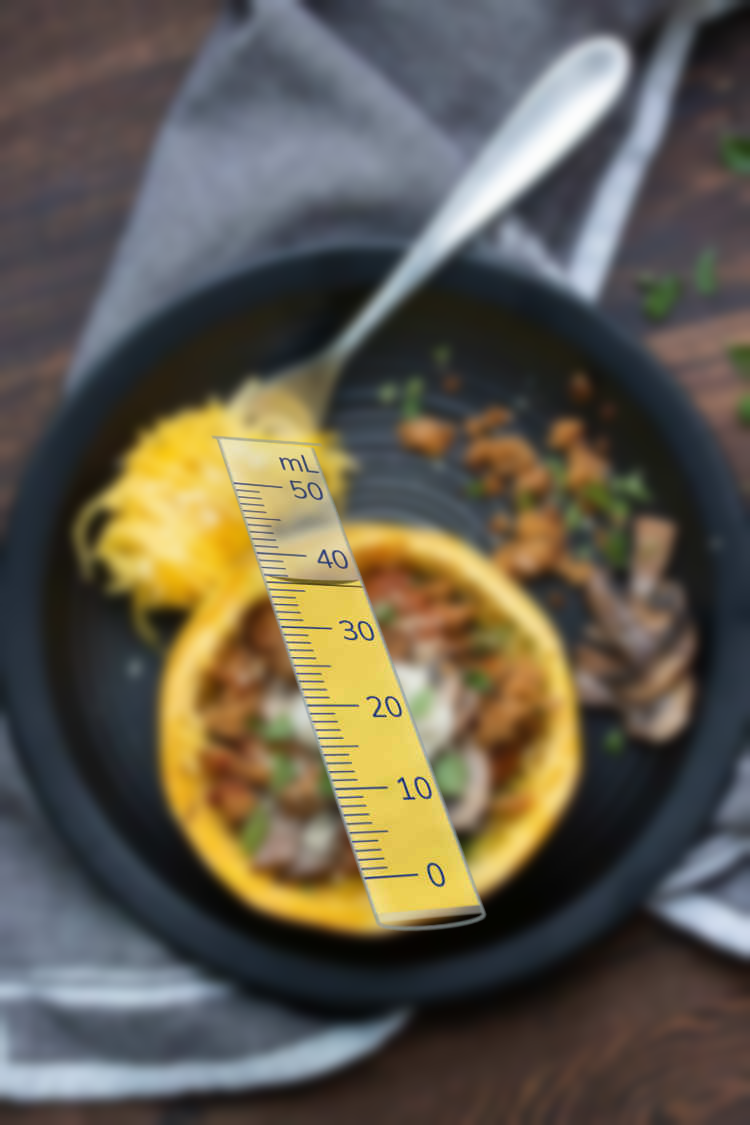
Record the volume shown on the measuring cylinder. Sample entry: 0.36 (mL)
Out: 36 (mL)
